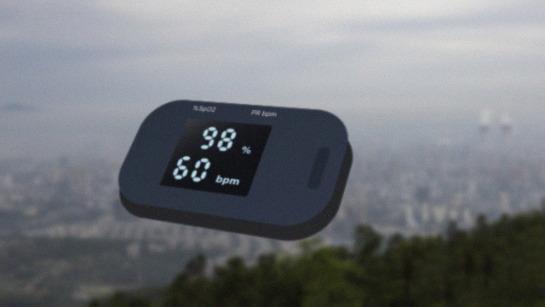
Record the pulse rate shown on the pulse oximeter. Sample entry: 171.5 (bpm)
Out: 60 (bpm)
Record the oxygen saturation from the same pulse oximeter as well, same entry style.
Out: 98 (%)
